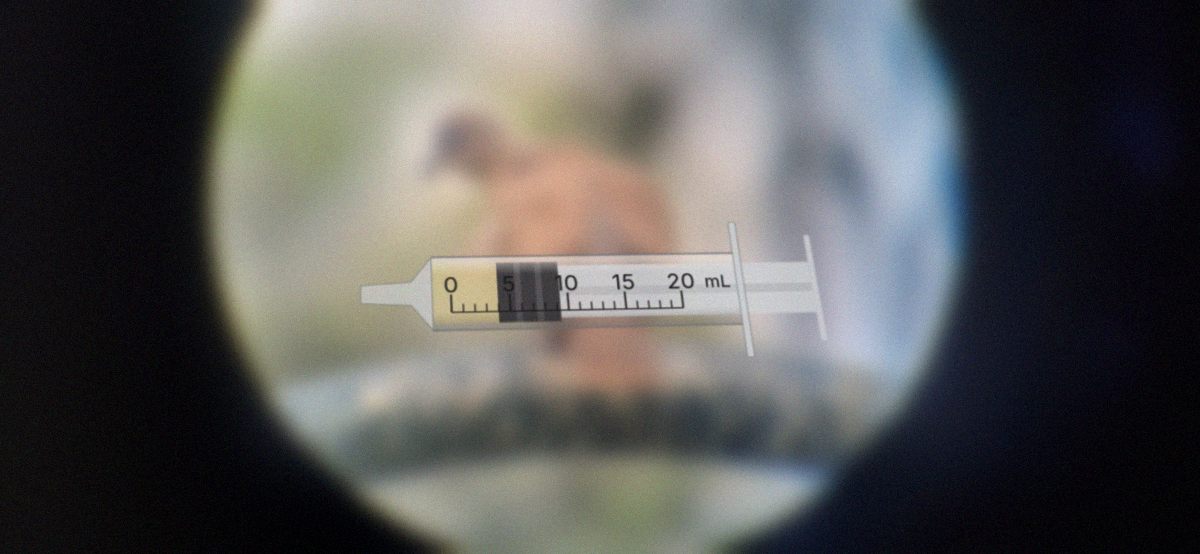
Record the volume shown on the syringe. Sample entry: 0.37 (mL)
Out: 4 (mL)
